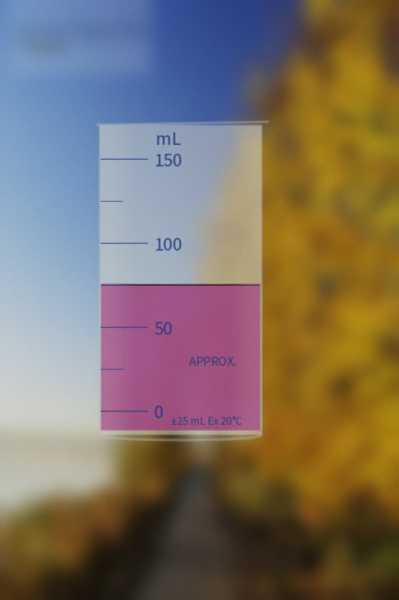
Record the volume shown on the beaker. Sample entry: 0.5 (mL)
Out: 75 (mL)
